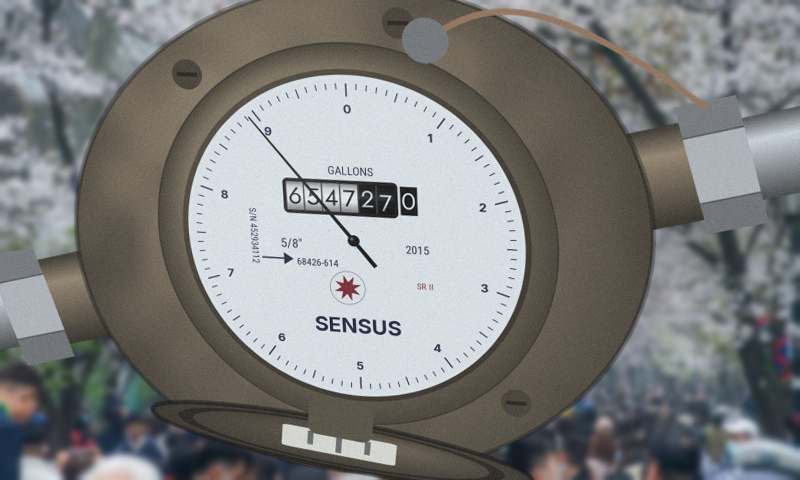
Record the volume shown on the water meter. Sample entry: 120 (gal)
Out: 6547268.9 (gal)
